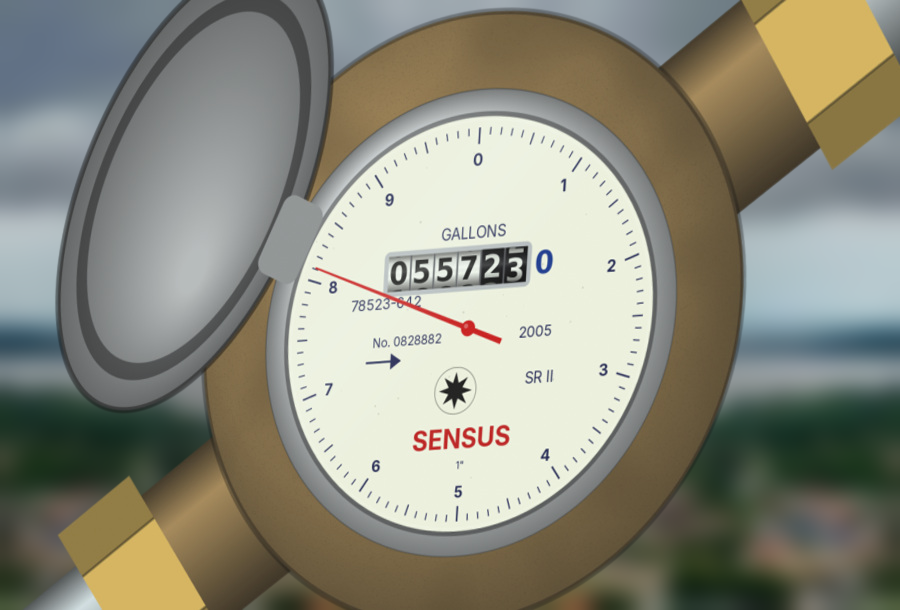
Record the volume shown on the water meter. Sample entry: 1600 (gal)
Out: 557228.1 (gal)
